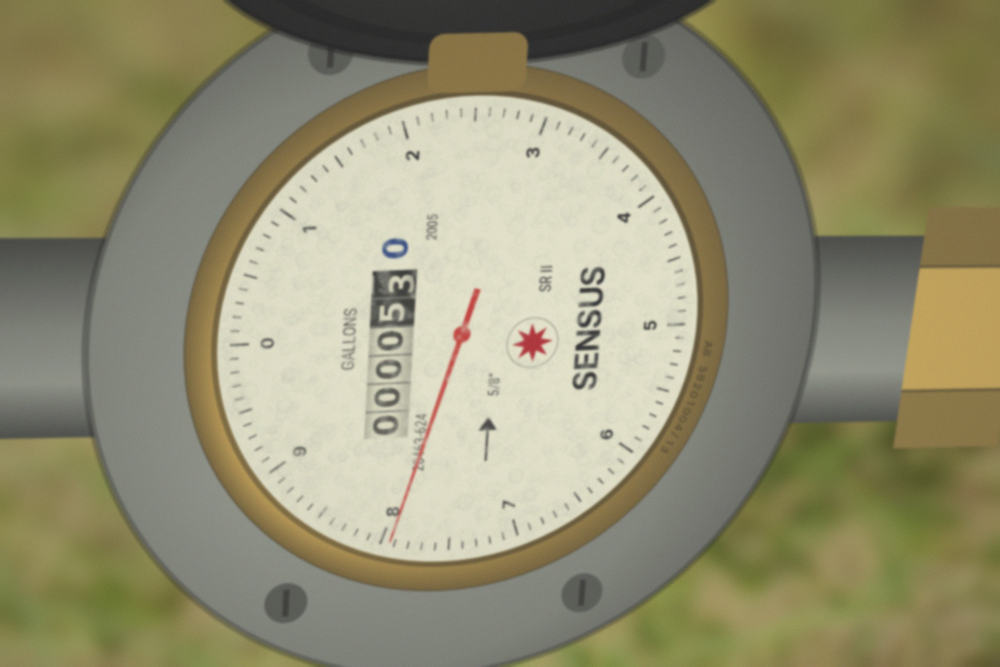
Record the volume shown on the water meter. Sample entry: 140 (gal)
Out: 527.9 (gal)
